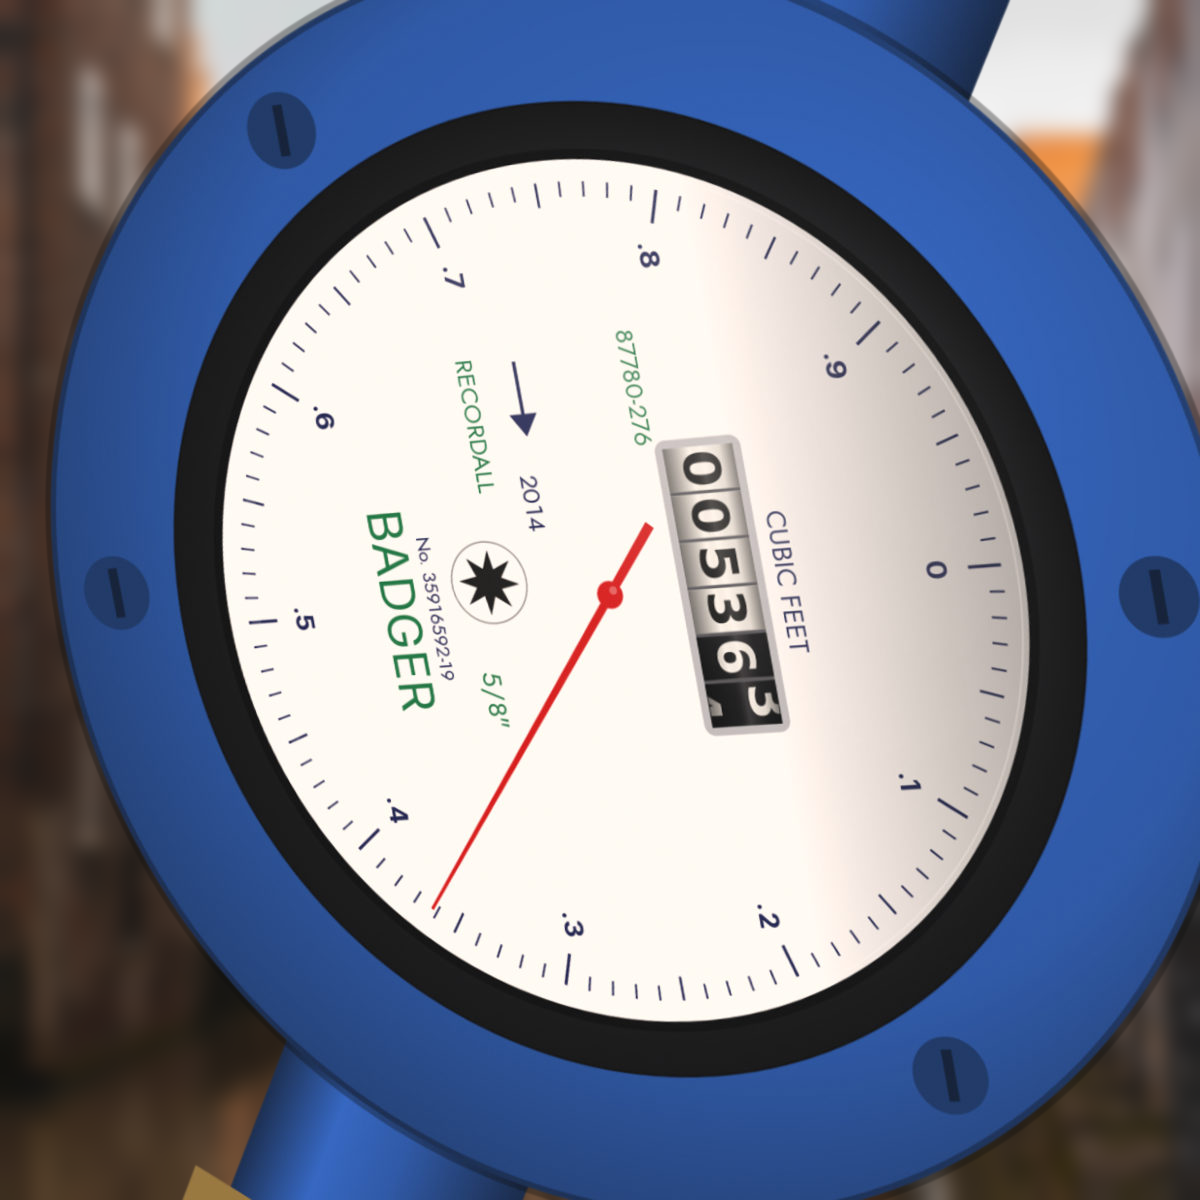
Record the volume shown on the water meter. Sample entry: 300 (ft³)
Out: 5363.36 (ft³)
